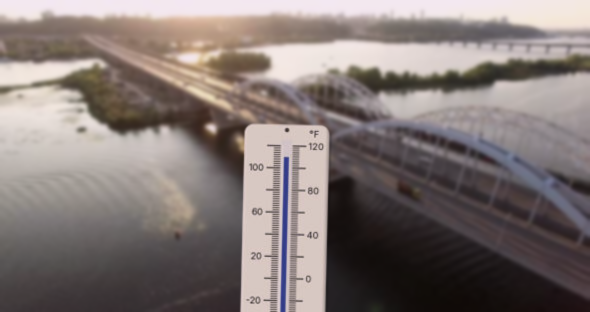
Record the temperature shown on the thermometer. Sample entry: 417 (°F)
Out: 110 (°F)
